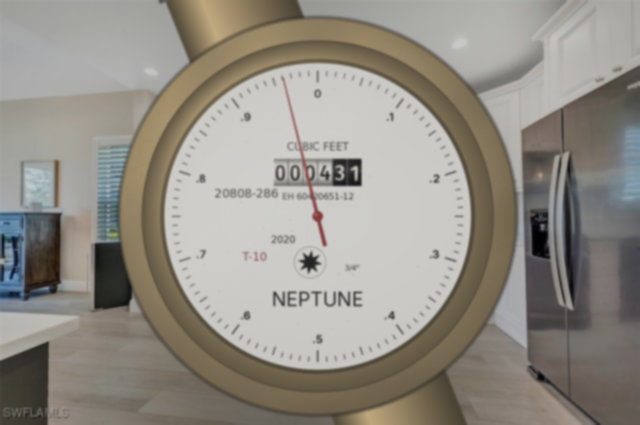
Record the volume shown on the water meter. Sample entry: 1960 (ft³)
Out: 430.96 (ft³)
